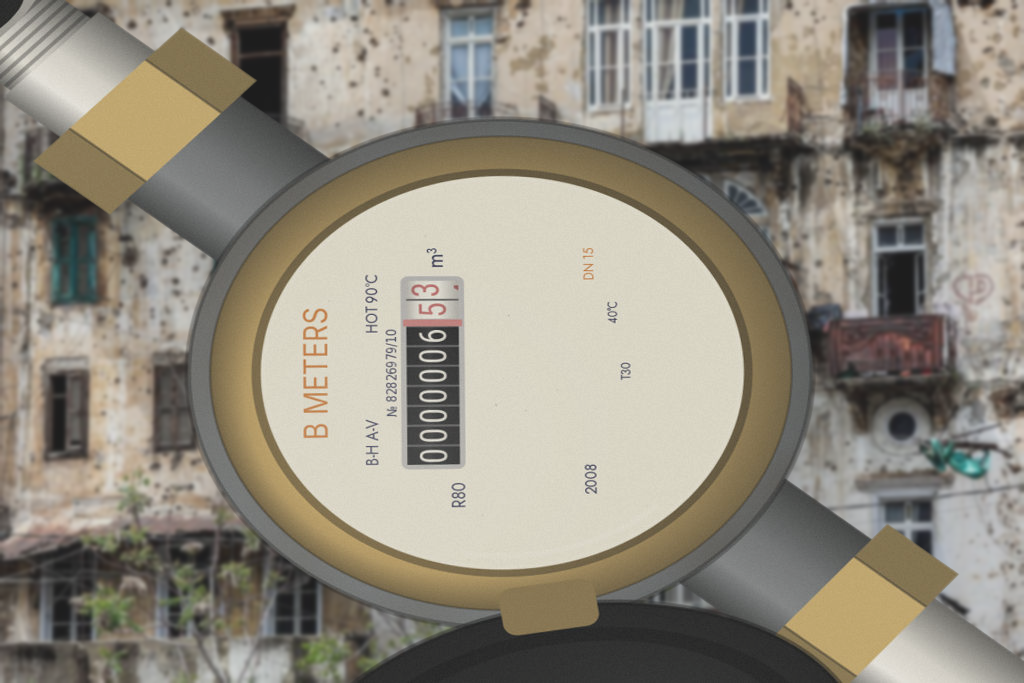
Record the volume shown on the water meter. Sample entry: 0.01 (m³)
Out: 6.53 (m³)
